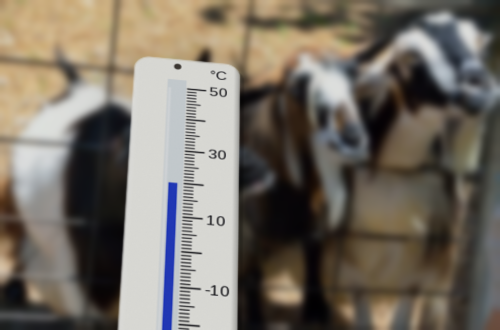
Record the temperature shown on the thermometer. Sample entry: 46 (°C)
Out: 20 (°C)
